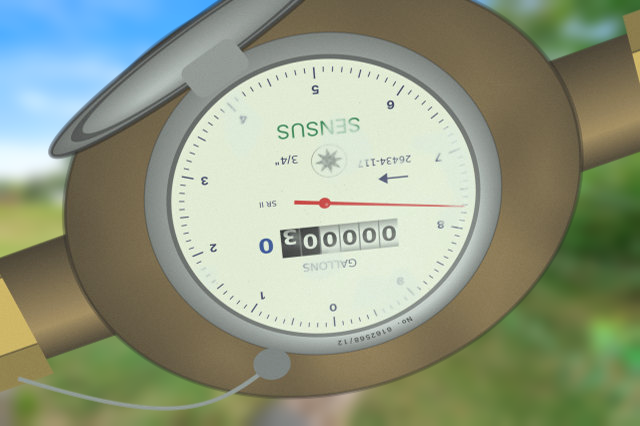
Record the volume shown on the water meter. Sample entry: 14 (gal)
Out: 27.7 (gal)
